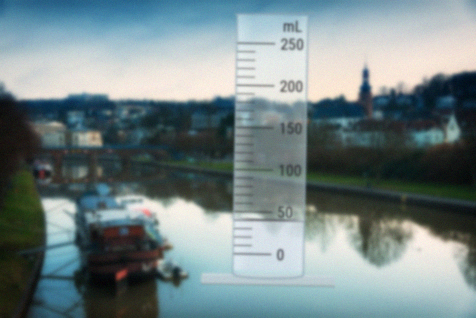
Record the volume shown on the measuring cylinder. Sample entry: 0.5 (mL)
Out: 40 (mL)
